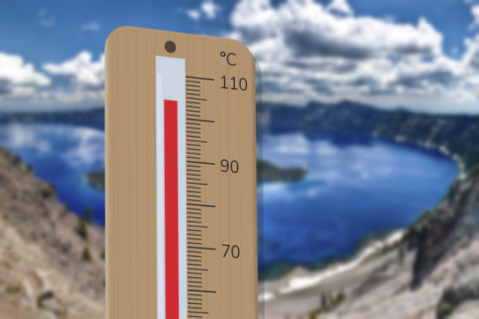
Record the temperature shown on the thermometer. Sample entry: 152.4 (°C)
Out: 104 (°C)
